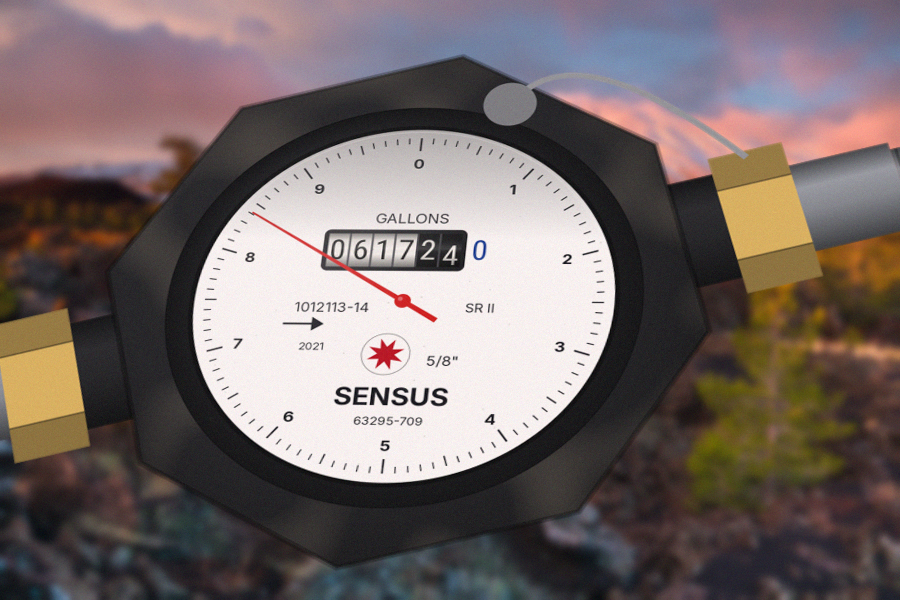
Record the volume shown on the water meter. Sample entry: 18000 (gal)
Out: 617238.4 (gal)
